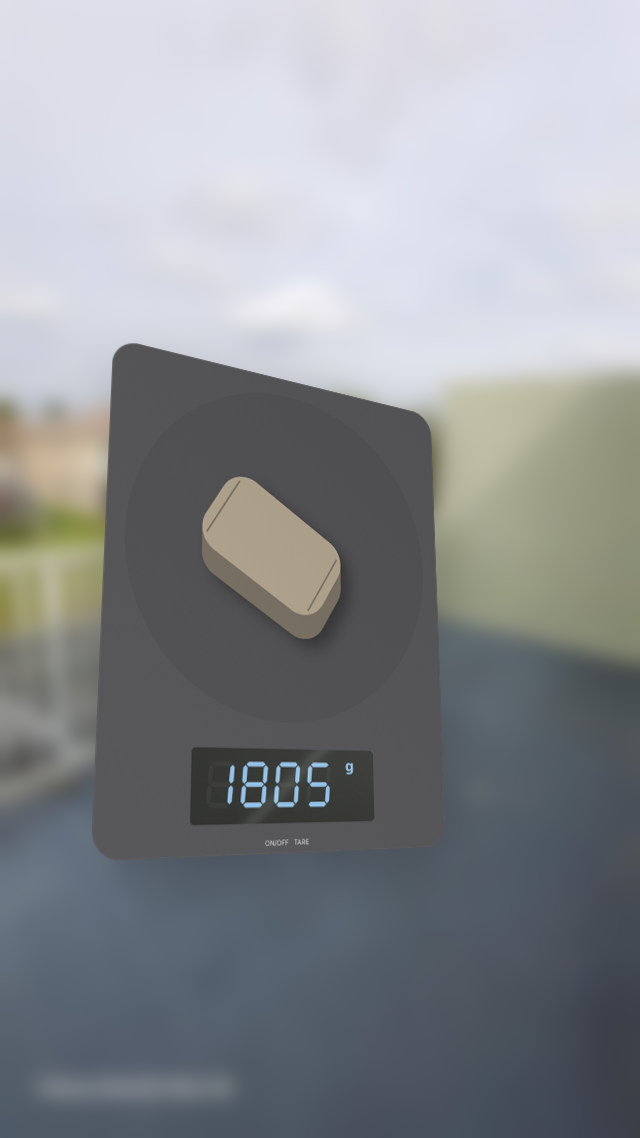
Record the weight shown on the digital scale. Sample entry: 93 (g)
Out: 1805 (g)
